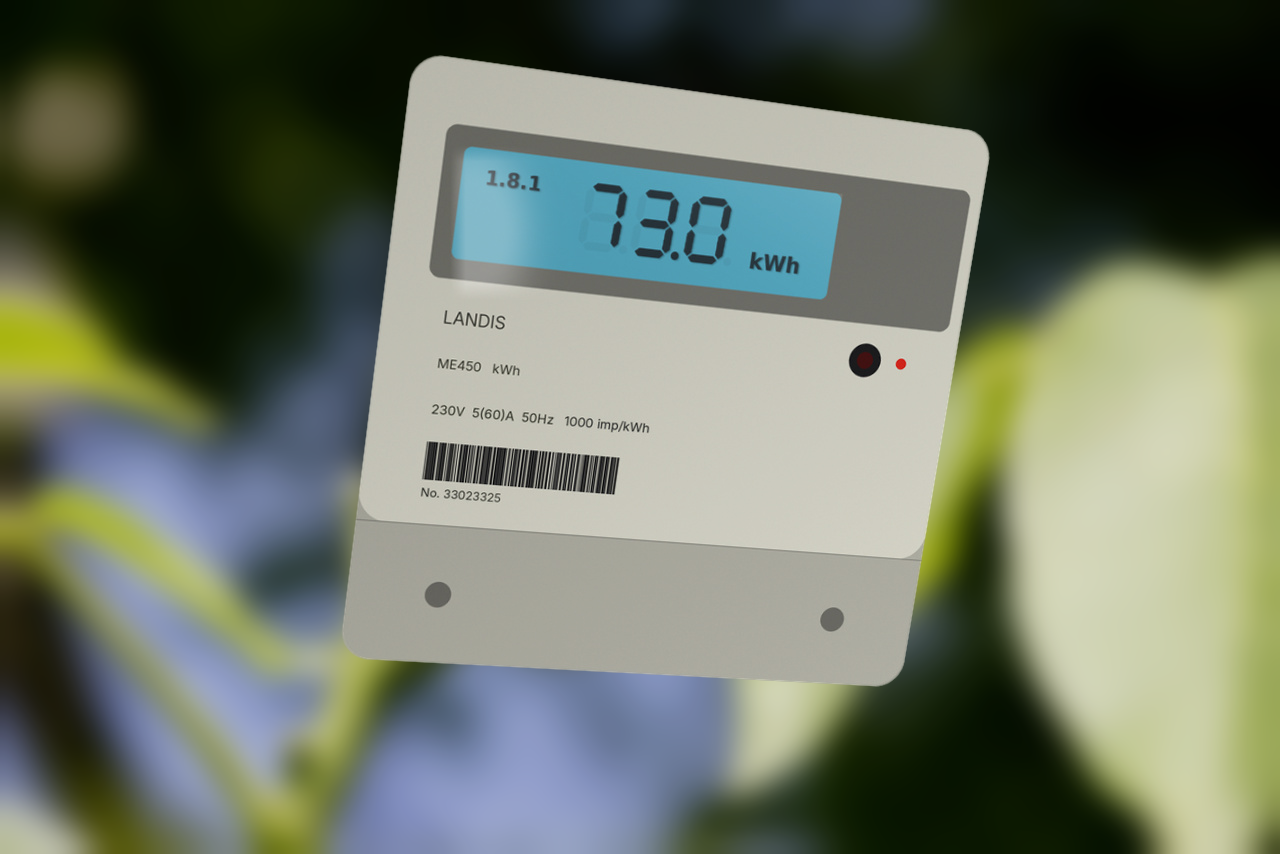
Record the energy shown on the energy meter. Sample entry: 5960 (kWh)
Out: 73.0 (kWh)
